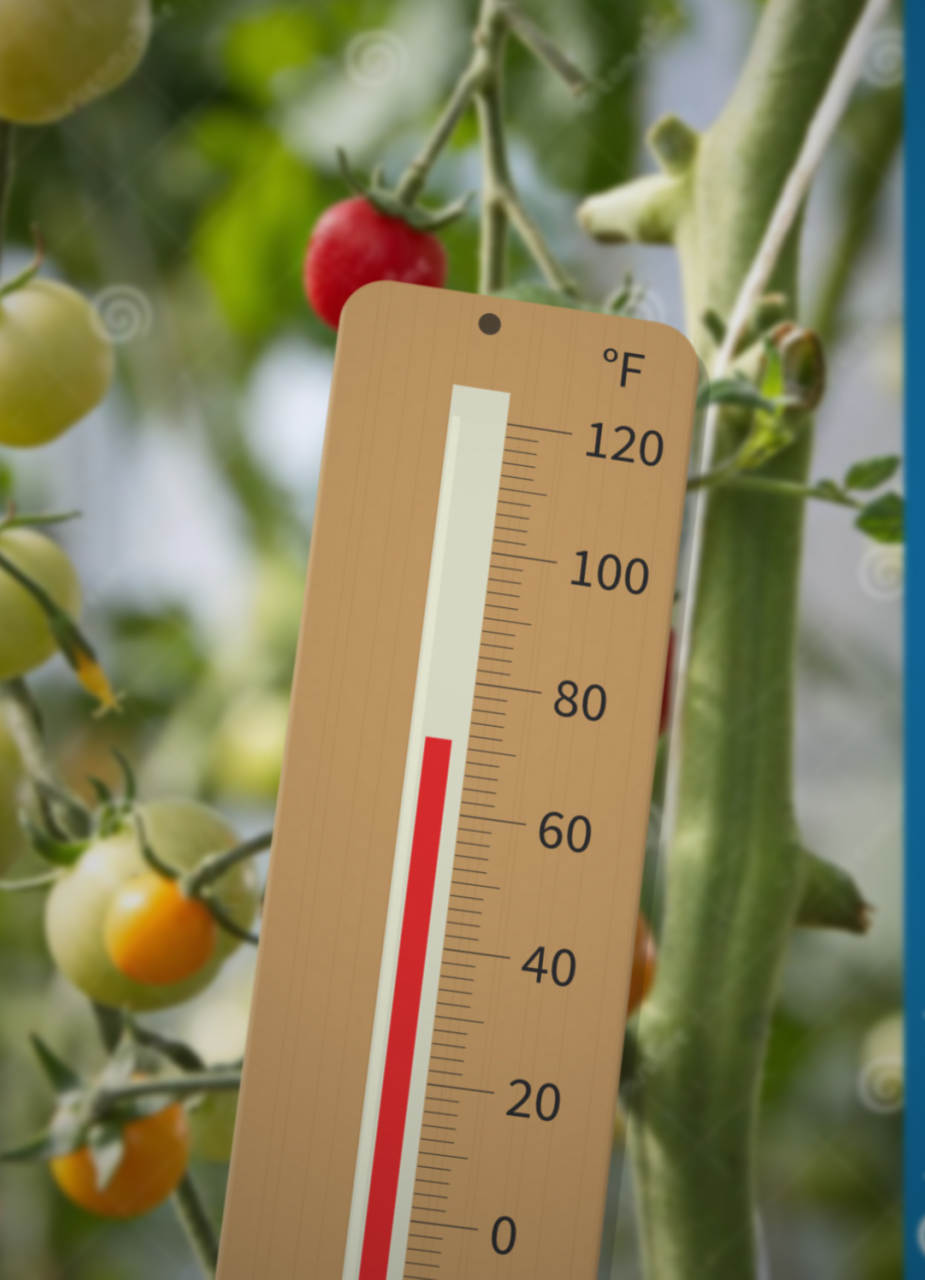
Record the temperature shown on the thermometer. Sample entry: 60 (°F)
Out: 71 (°F)
